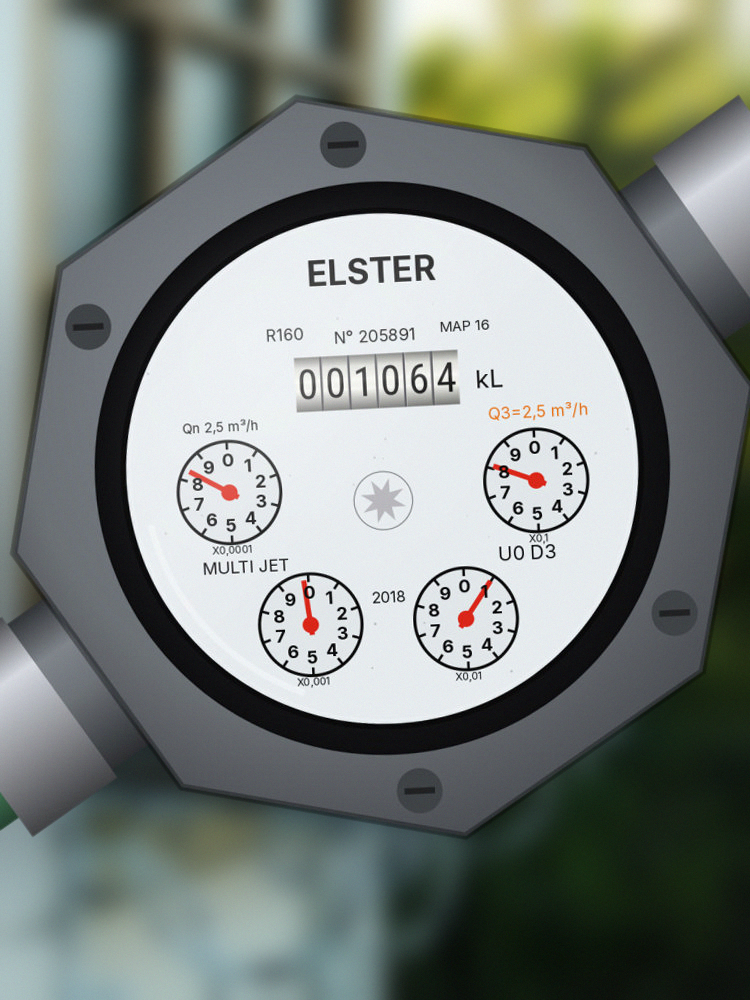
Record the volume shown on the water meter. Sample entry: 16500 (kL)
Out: 1064.8098 (kL)
